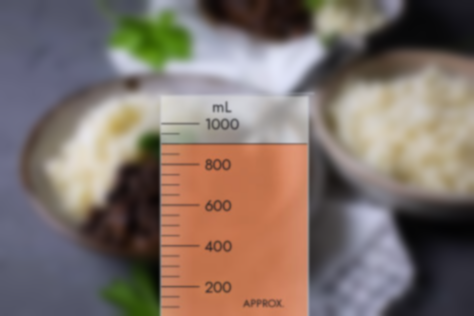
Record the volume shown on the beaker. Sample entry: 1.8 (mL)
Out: 900 (mL)
